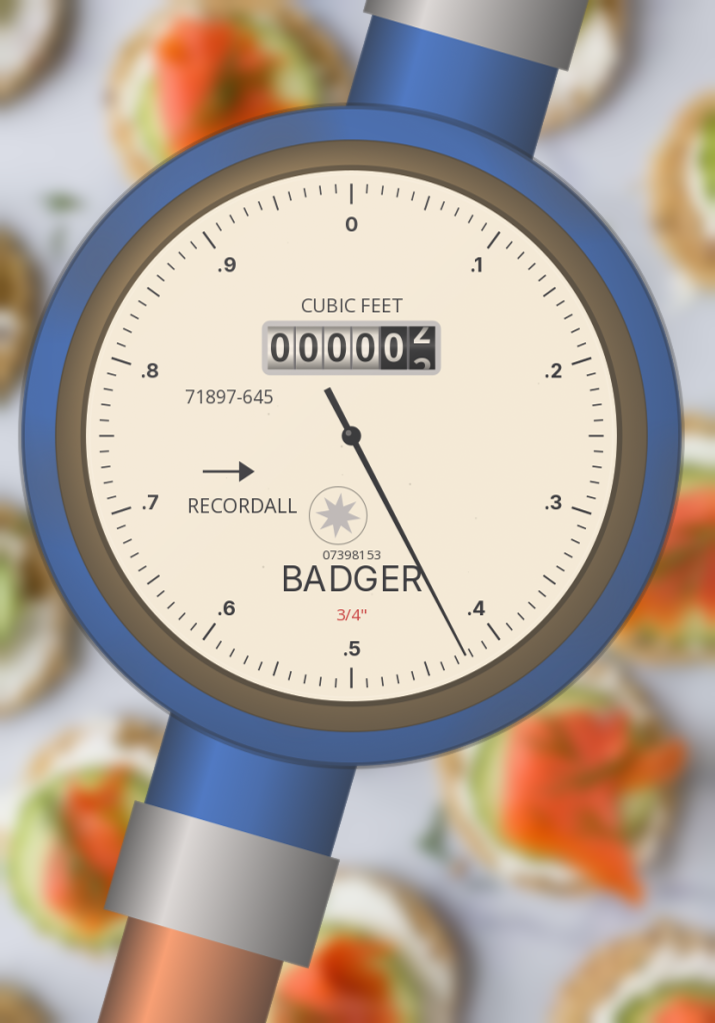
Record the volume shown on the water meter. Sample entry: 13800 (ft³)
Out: 2.42 (ft³)
